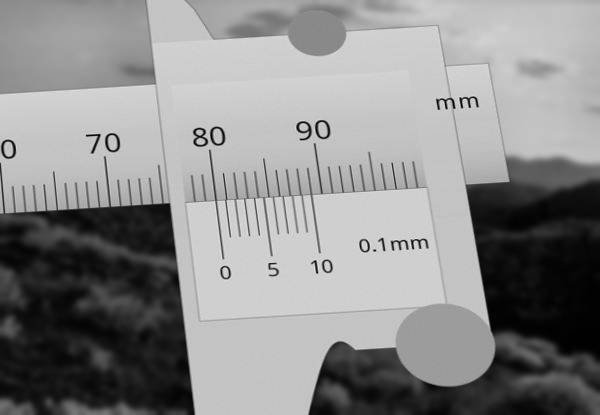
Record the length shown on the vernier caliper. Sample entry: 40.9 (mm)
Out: 80.0 (mm)
